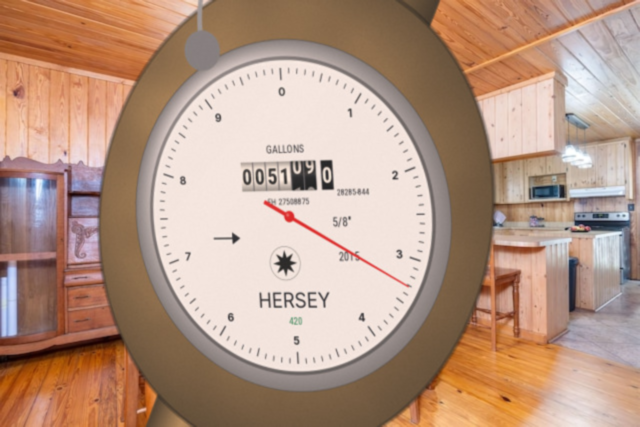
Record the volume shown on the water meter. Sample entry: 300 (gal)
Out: 51093.3 (gal)
